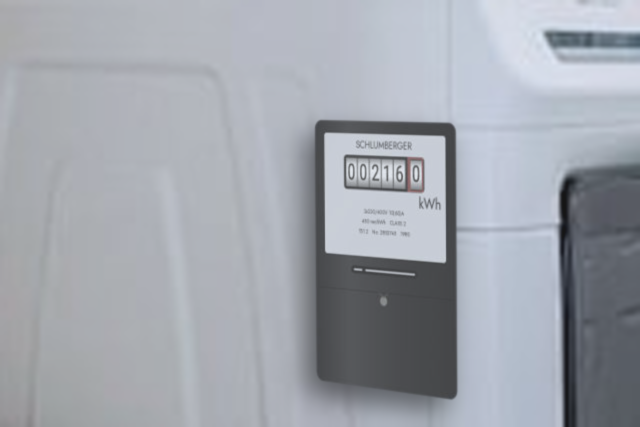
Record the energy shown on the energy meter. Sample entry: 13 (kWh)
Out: 216.0 (kWh)
